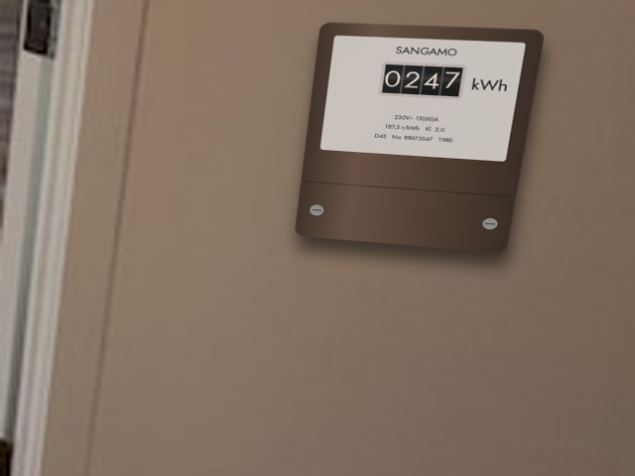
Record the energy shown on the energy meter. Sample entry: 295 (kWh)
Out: 247 (kWh)
